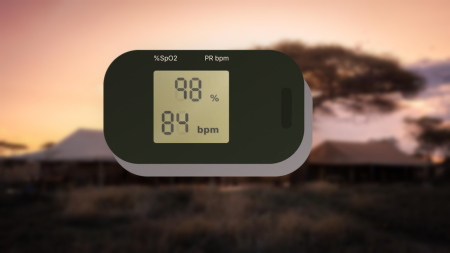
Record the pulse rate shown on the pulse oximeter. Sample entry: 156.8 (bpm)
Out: 84 (bpm)
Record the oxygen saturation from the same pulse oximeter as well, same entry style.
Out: 98 (%)
